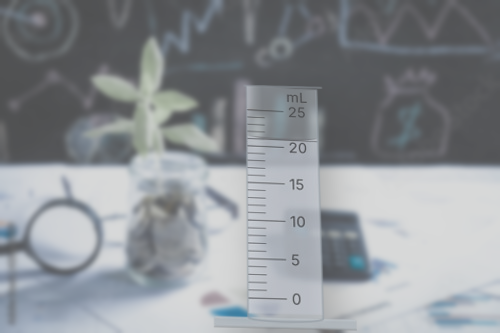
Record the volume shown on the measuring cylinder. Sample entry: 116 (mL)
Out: 21 (mL)
